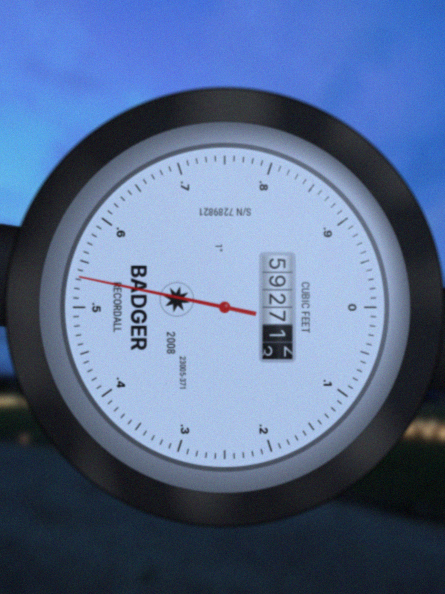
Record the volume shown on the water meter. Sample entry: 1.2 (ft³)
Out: 592712.53 (ft³)
